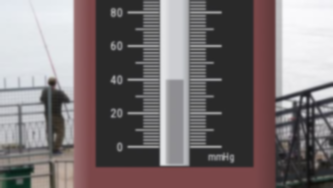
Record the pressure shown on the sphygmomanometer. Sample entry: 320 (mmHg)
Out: 40 (mmHg)
